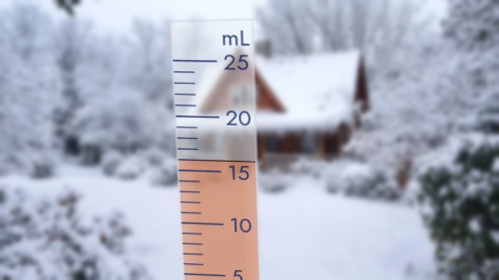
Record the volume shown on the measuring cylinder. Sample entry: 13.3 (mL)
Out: 16 (mL)
